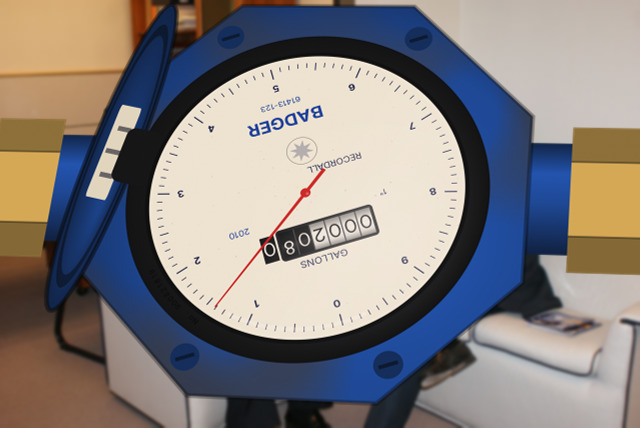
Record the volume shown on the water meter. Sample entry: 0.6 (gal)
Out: 2081.4 (gal)
